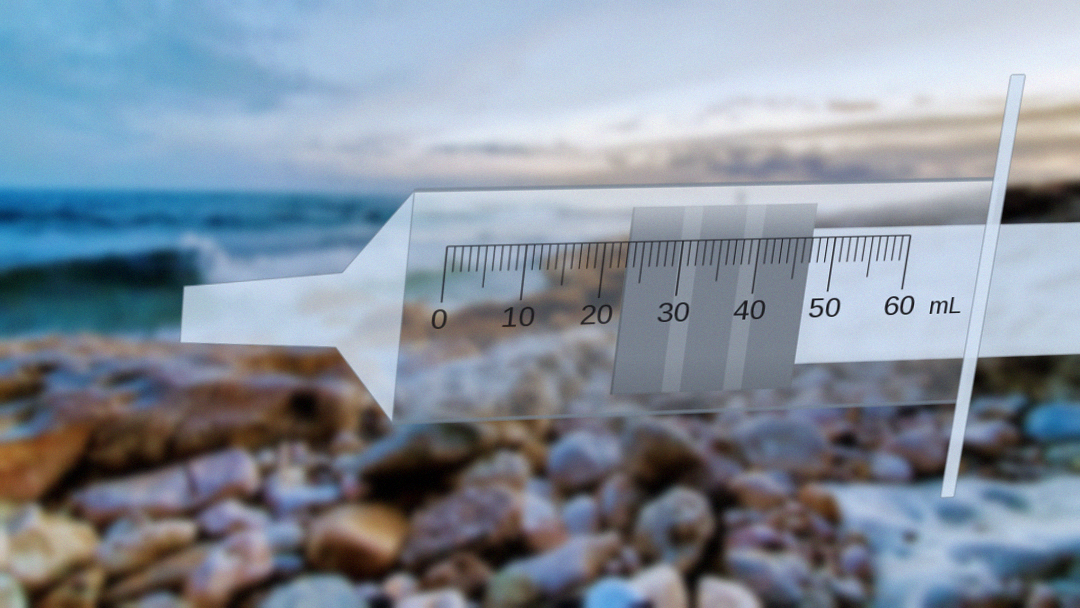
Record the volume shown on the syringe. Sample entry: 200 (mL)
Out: 23 (mL)
